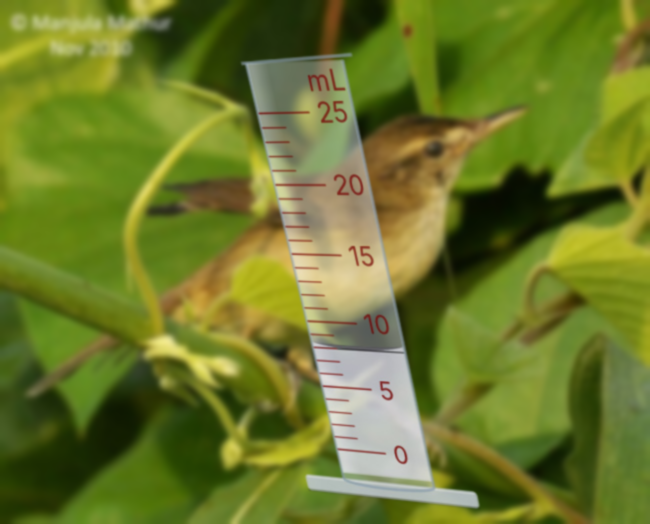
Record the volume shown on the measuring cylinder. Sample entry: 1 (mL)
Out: 8 (mL)
